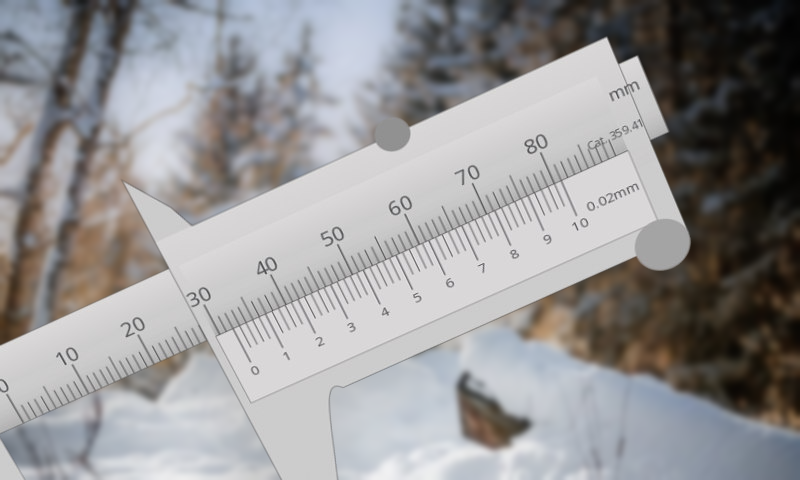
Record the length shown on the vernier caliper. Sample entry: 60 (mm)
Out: 32.0 (mm)
